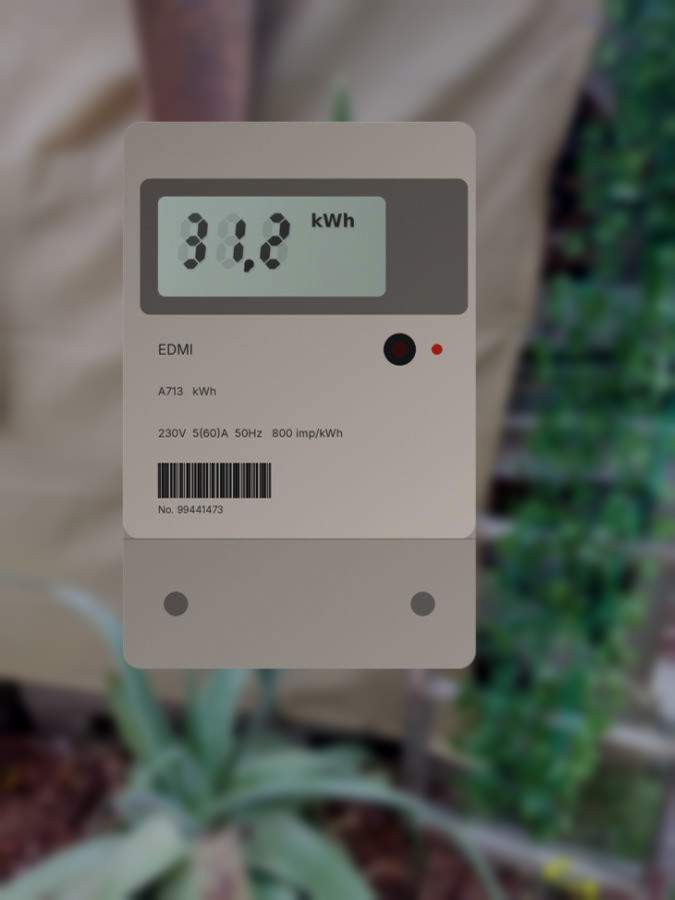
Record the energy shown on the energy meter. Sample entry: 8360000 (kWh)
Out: 31.2 (kWh)
